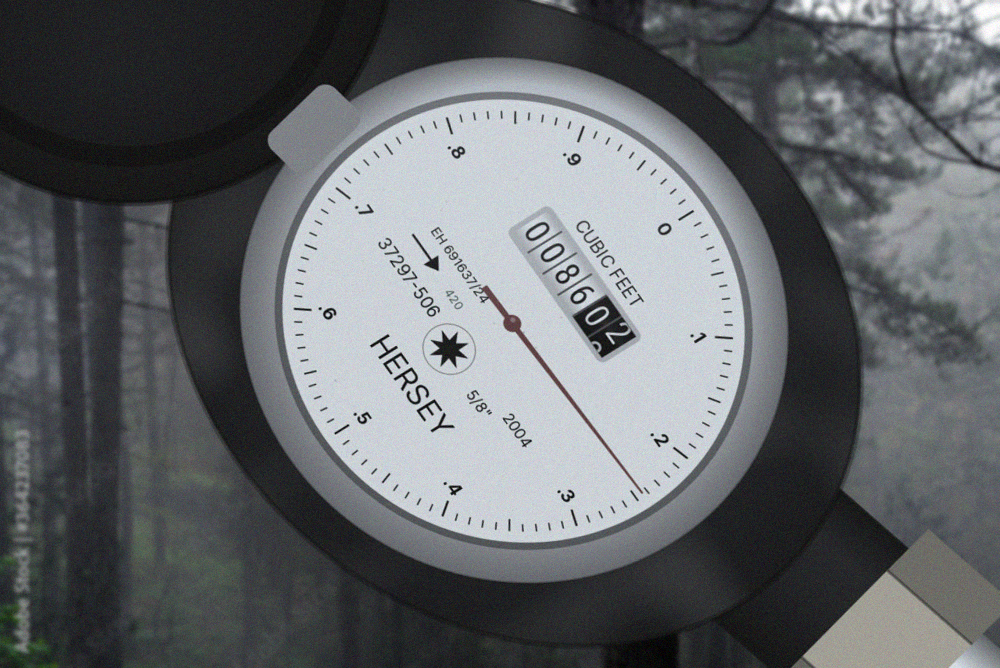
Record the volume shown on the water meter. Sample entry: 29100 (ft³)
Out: 8602.24 (ft³)
